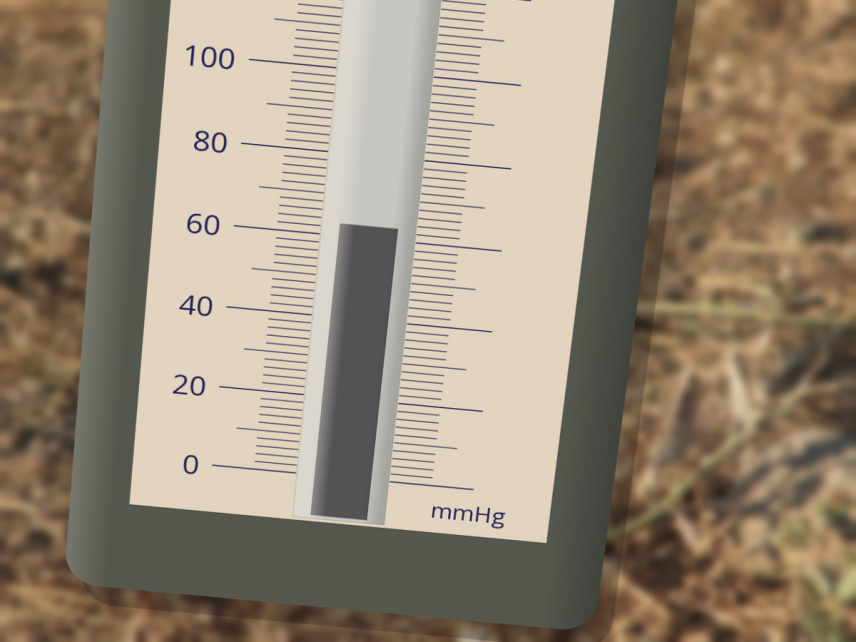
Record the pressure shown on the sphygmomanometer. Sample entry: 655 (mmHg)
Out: 63 (mmHg)
